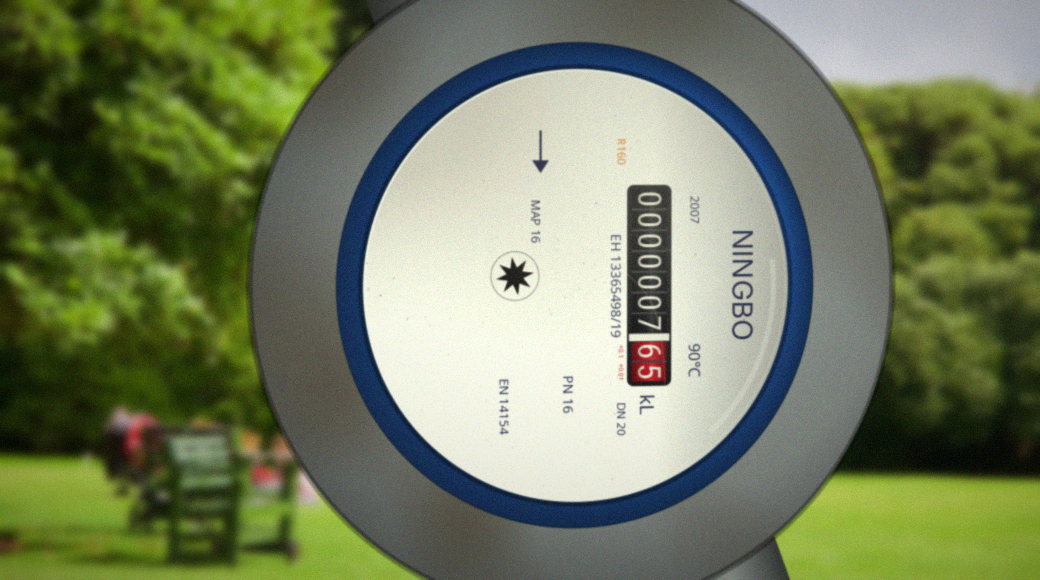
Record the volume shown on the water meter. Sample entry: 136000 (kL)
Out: 7.65 (kL)
